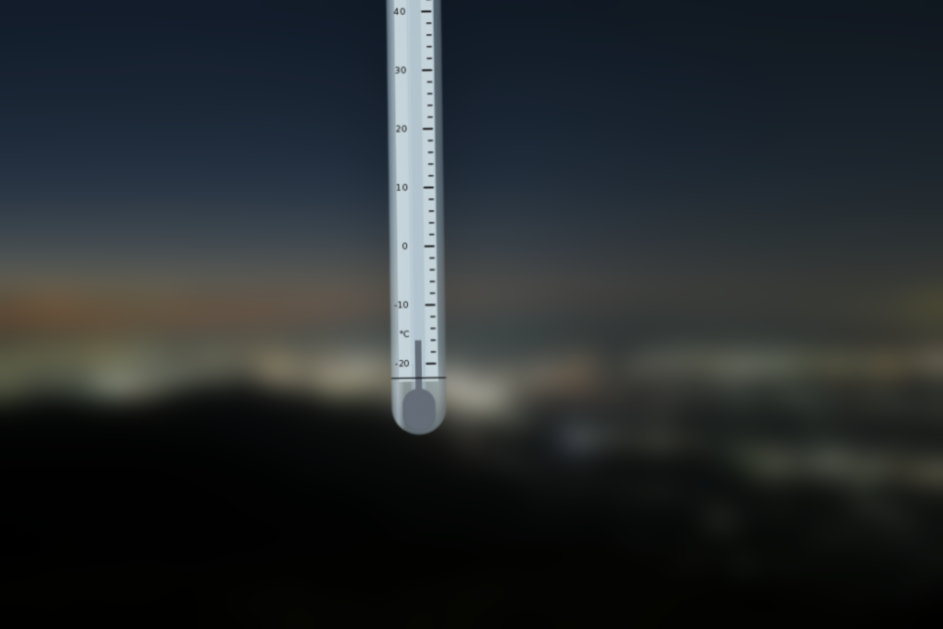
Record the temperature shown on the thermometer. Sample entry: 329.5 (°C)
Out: -16 (°C)
